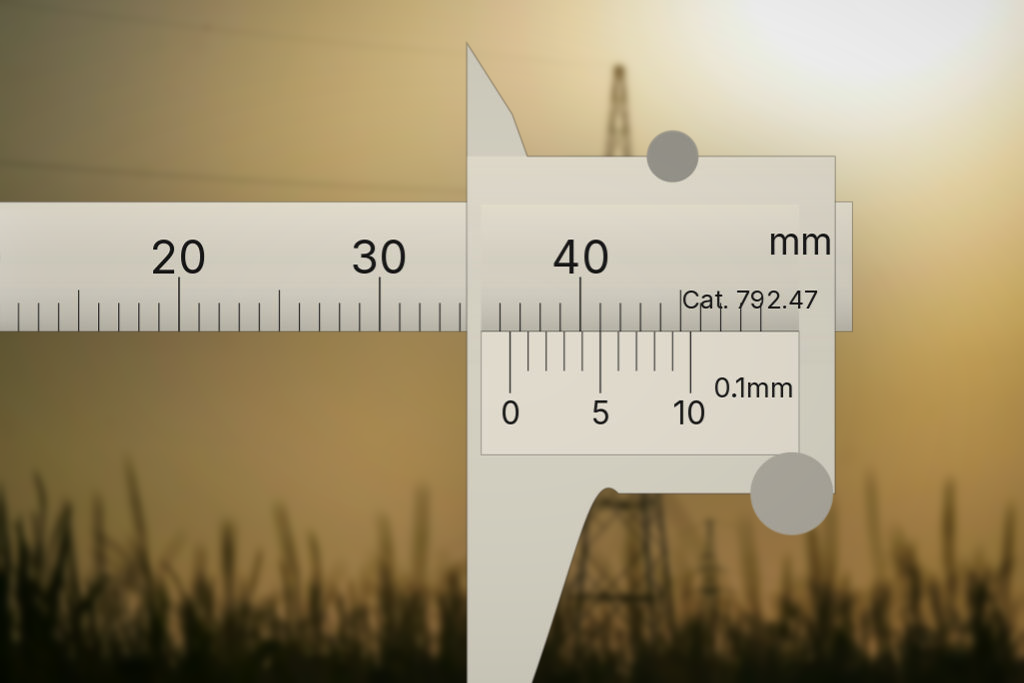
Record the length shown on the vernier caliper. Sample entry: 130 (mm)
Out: 36.5 (mm)
